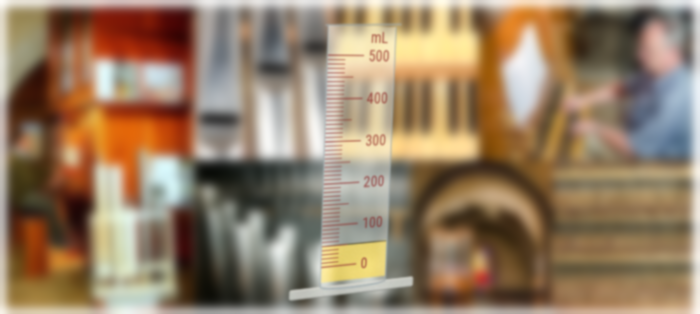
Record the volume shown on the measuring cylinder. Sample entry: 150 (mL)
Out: 50 (mL)
